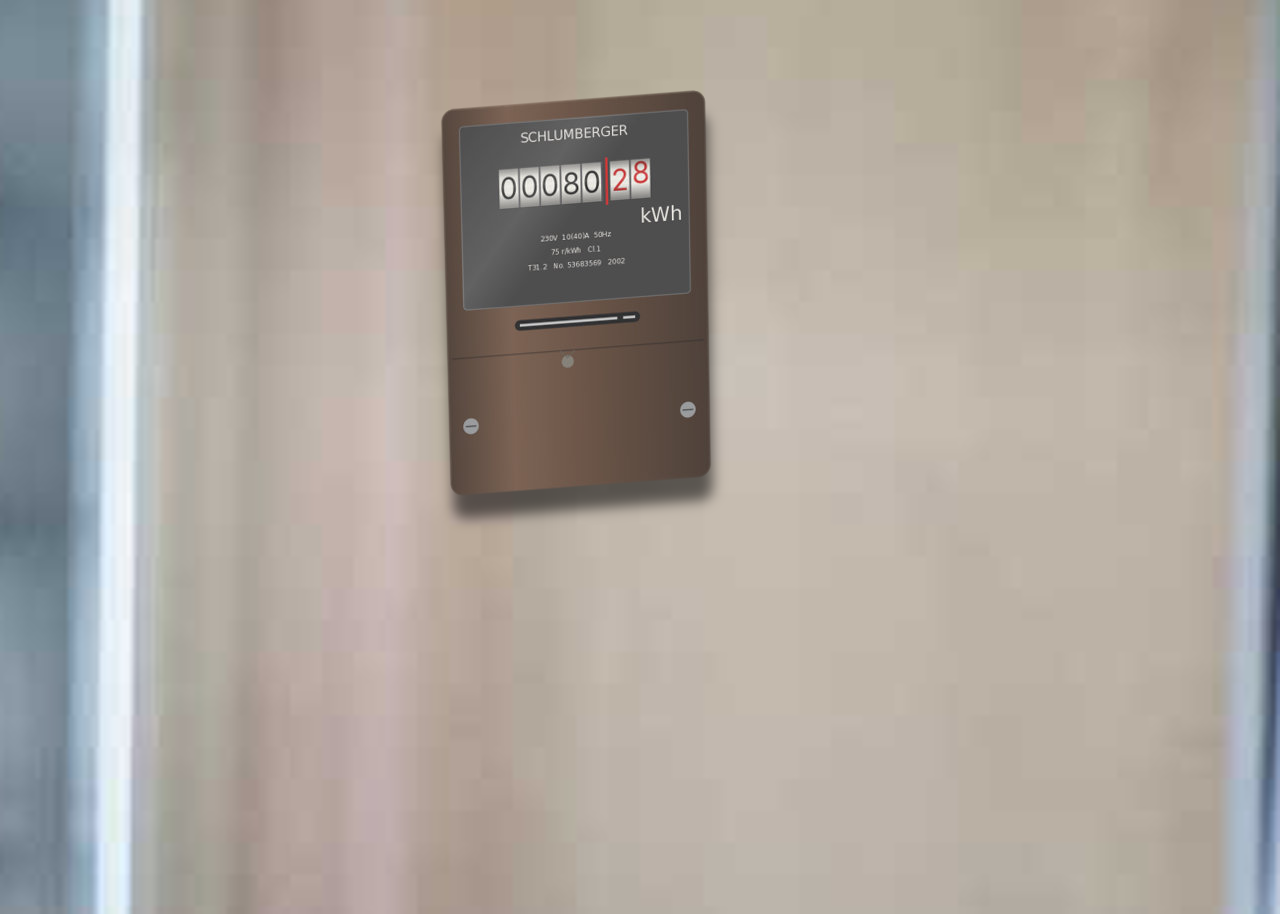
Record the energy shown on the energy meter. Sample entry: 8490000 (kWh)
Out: 80.28 (kWh)
